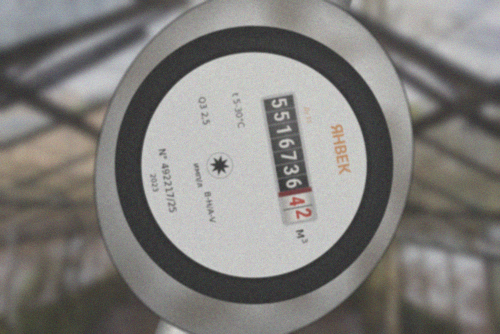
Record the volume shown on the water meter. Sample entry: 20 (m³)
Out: 5516736.42 (m³)
